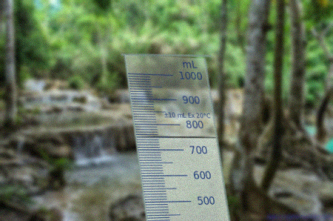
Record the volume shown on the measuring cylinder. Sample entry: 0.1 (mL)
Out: 750 (mL)
